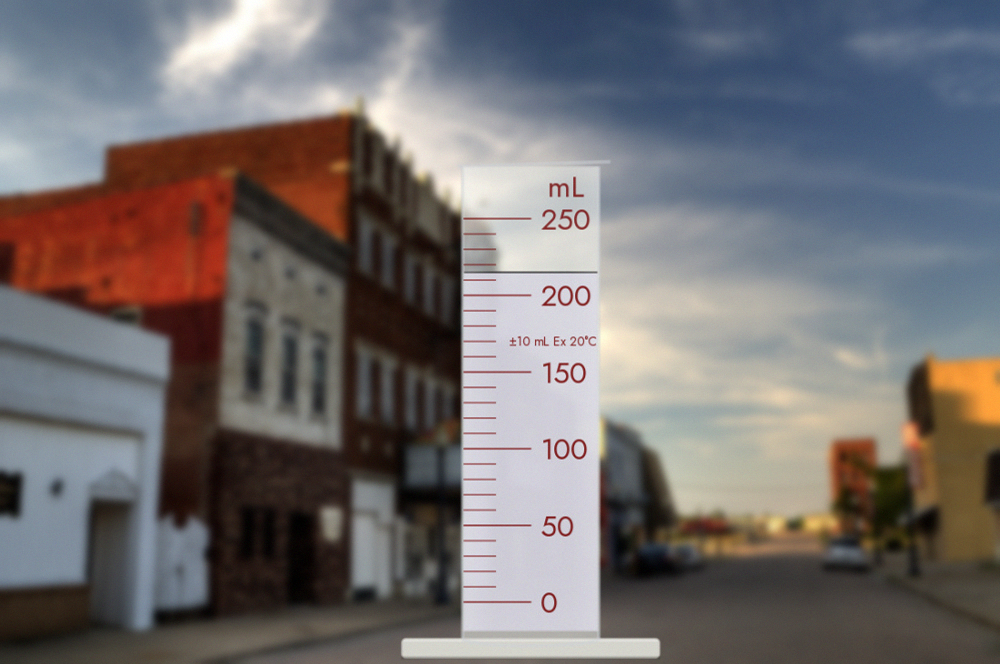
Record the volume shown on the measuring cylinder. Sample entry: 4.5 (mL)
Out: 215 (mL)
